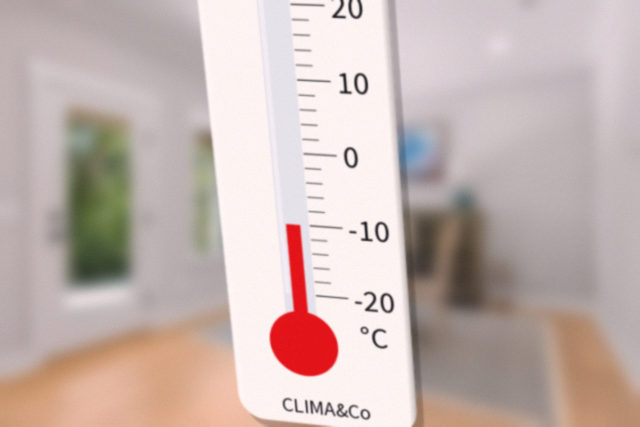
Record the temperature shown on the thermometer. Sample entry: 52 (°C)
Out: -10 (°C)
